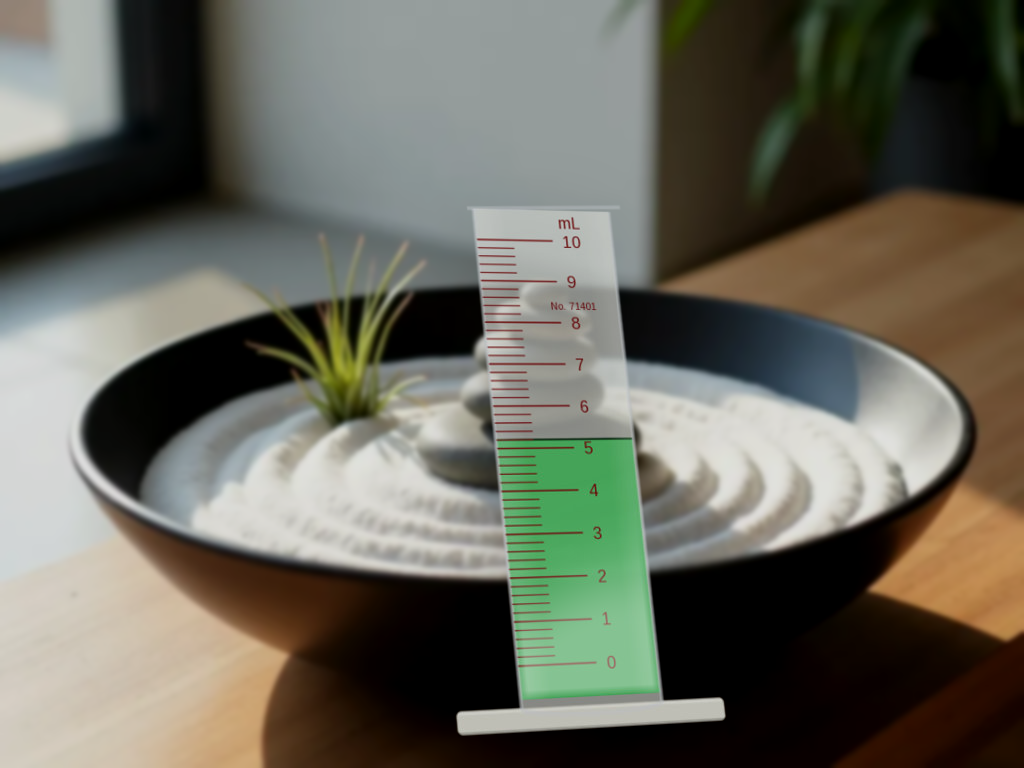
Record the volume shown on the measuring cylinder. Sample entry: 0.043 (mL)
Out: 5.2 (mL)
